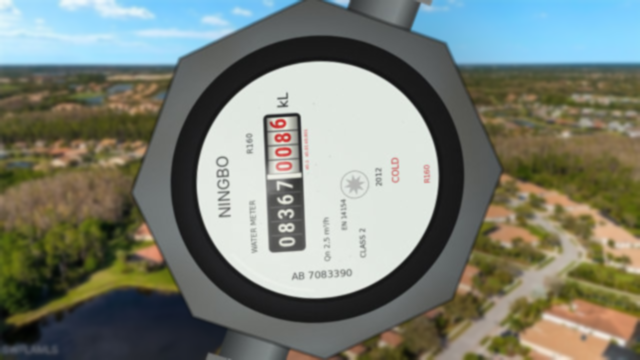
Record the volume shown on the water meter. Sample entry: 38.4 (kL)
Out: 8367.0086 (kL)
